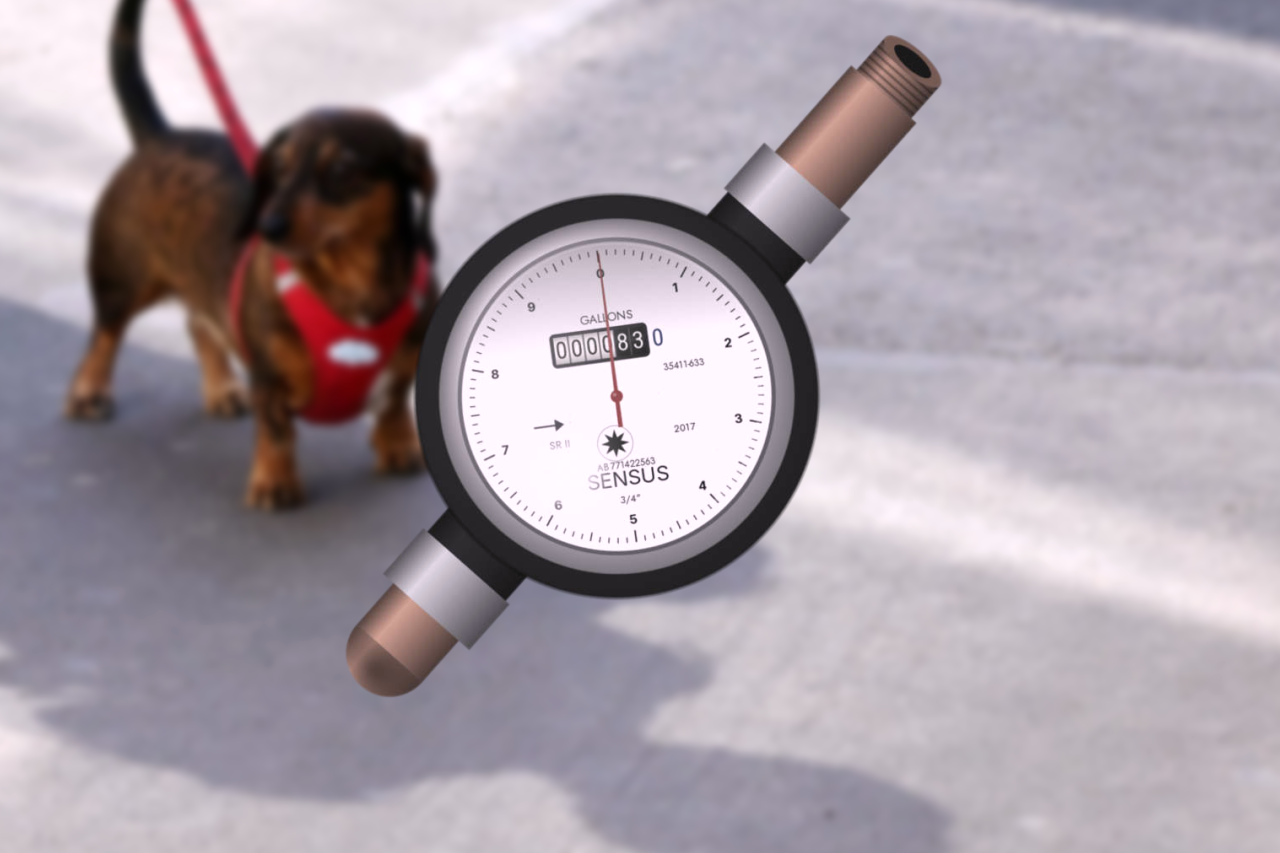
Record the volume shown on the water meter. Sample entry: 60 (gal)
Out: 830.0 (gal)
